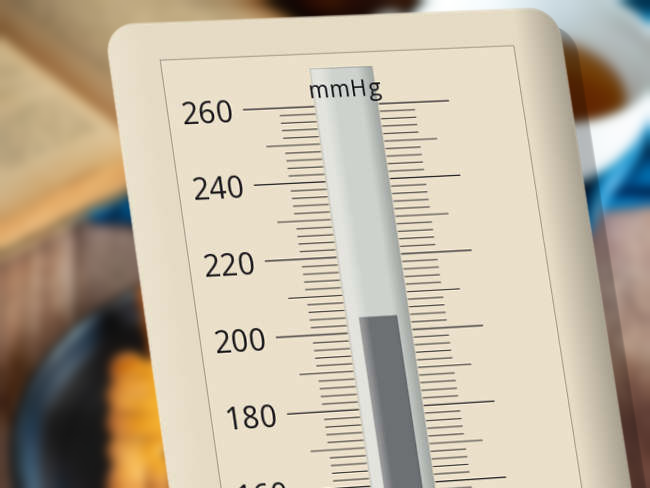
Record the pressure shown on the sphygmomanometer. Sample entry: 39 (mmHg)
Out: 204 (mmHg)
